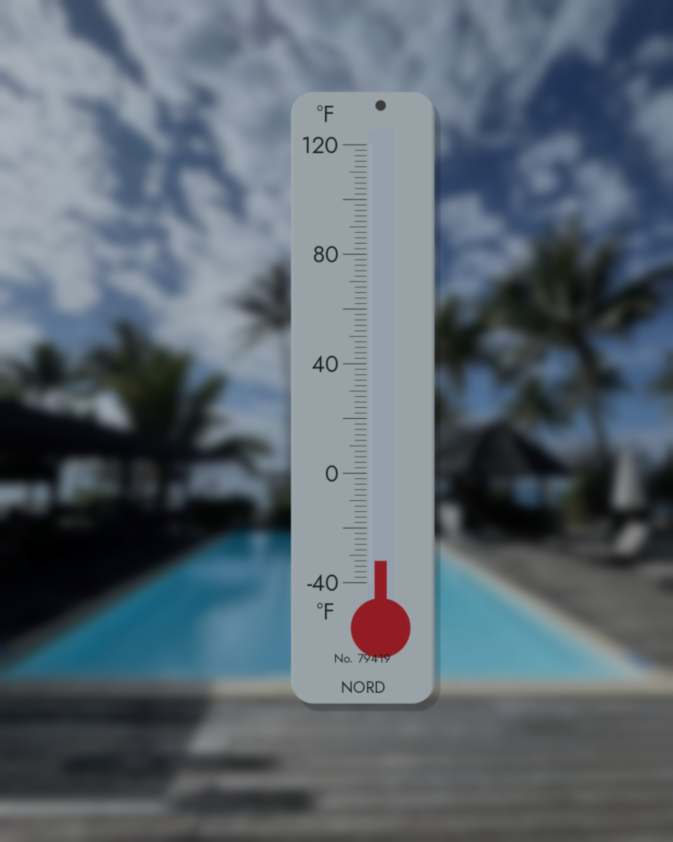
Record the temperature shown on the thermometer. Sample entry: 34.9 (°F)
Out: -32 (°F)
